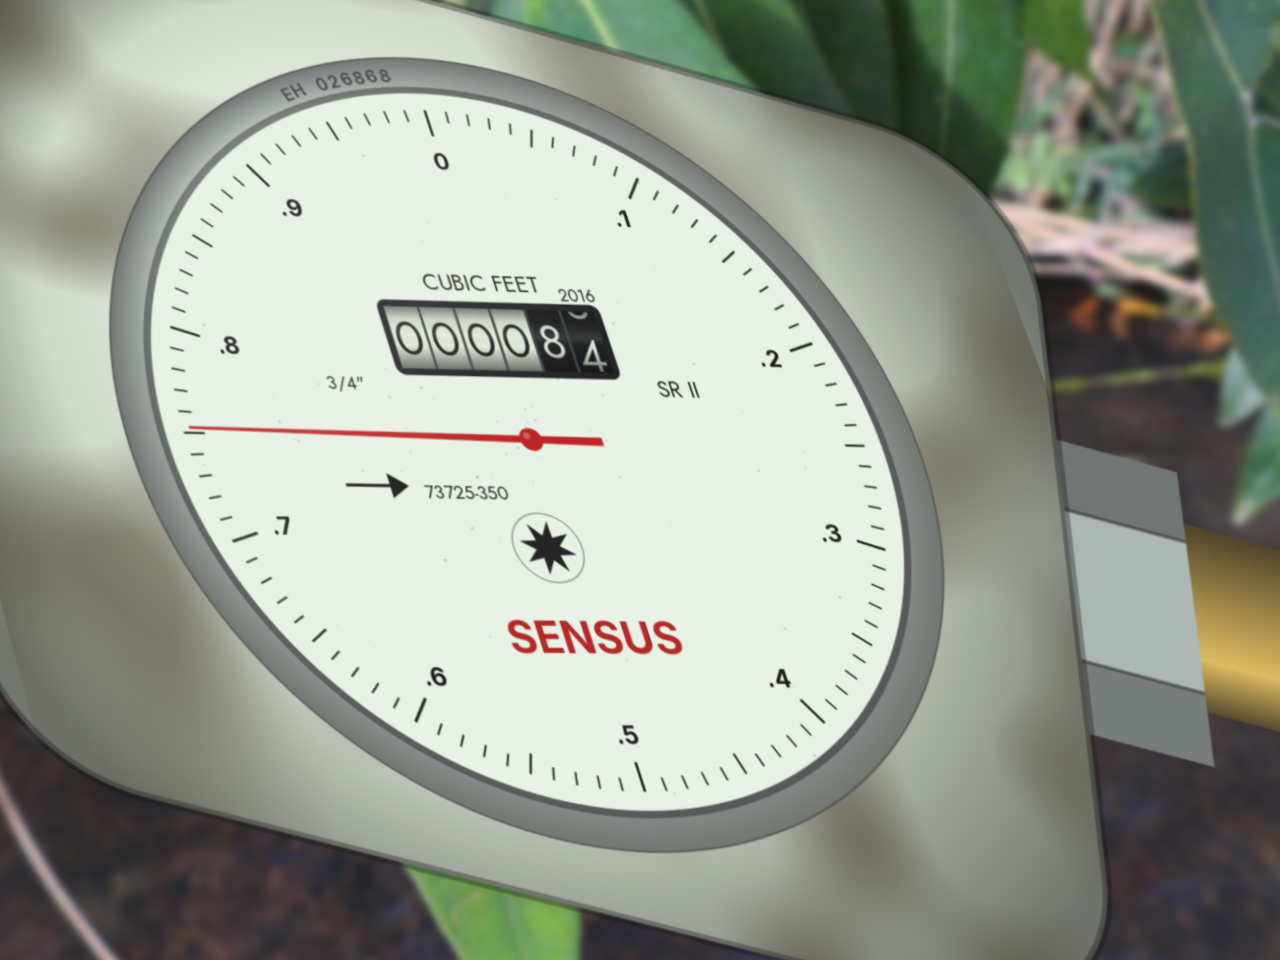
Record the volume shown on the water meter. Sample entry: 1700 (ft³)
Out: 83.75 (ft³)
